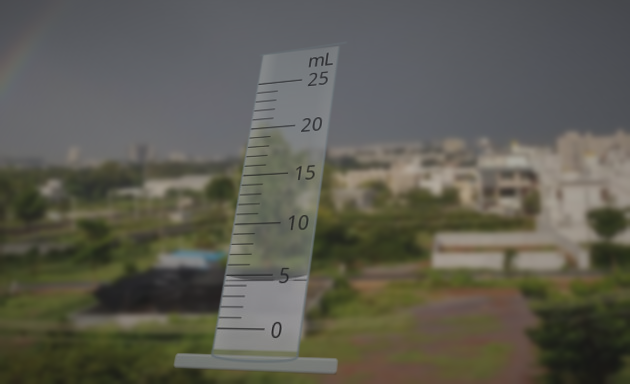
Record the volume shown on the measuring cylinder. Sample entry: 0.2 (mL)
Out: 4.5 (mL)
